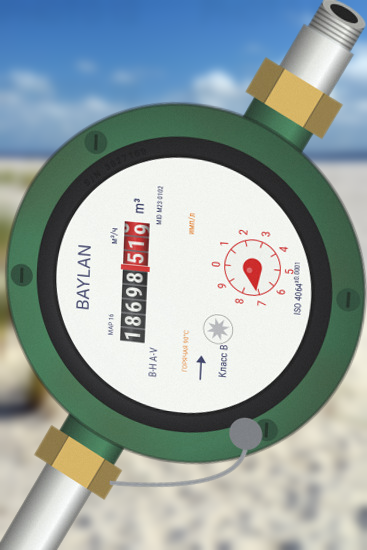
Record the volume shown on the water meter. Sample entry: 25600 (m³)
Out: 18698.5187 (m³)
